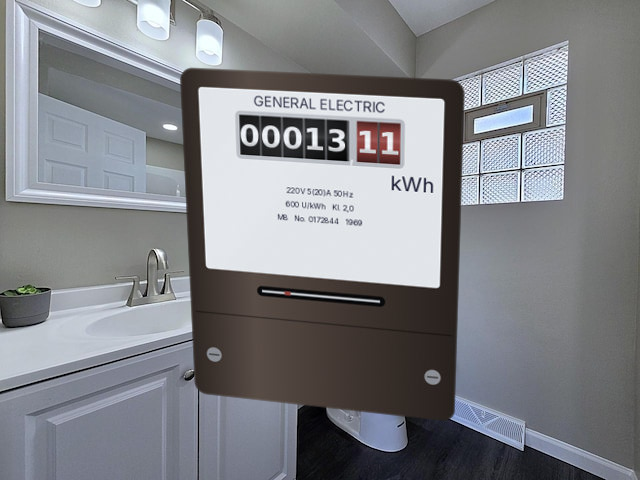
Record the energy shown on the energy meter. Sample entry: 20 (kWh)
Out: 13.11 (kWh)
